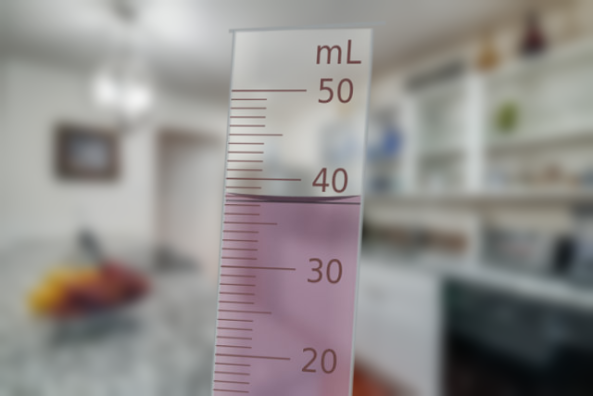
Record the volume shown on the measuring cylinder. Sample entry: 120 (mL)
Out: 37.5 (mL)
